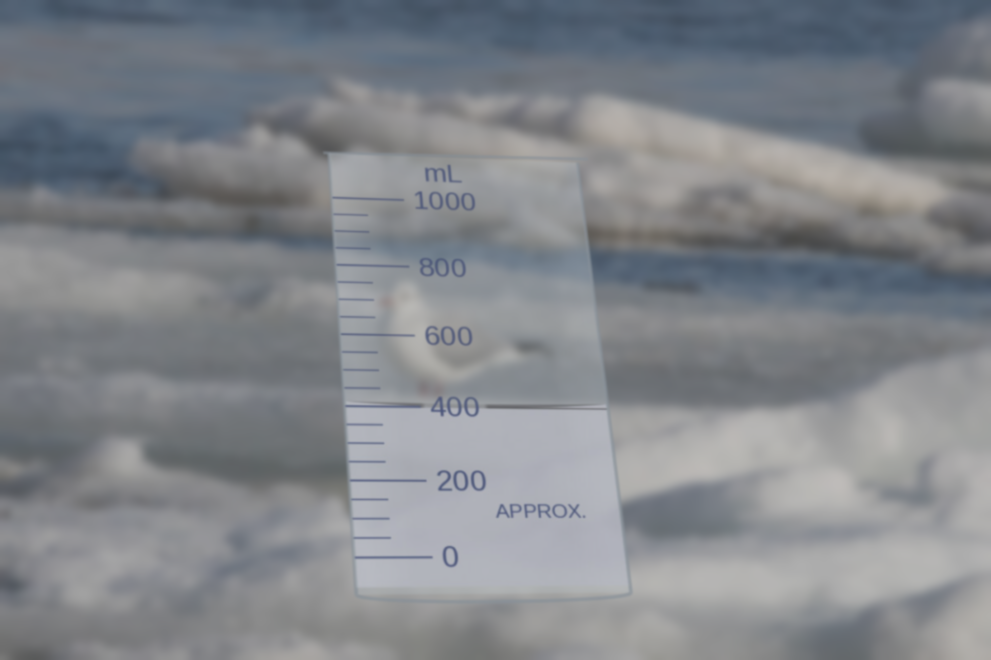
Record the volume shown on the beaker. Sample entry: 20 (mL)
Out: 400 (mL)
